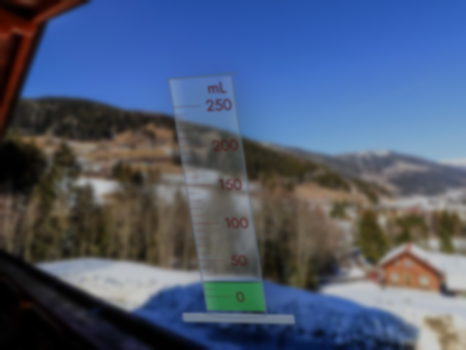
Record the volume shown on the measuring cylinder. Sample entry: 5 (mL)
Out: 20 (mL)
